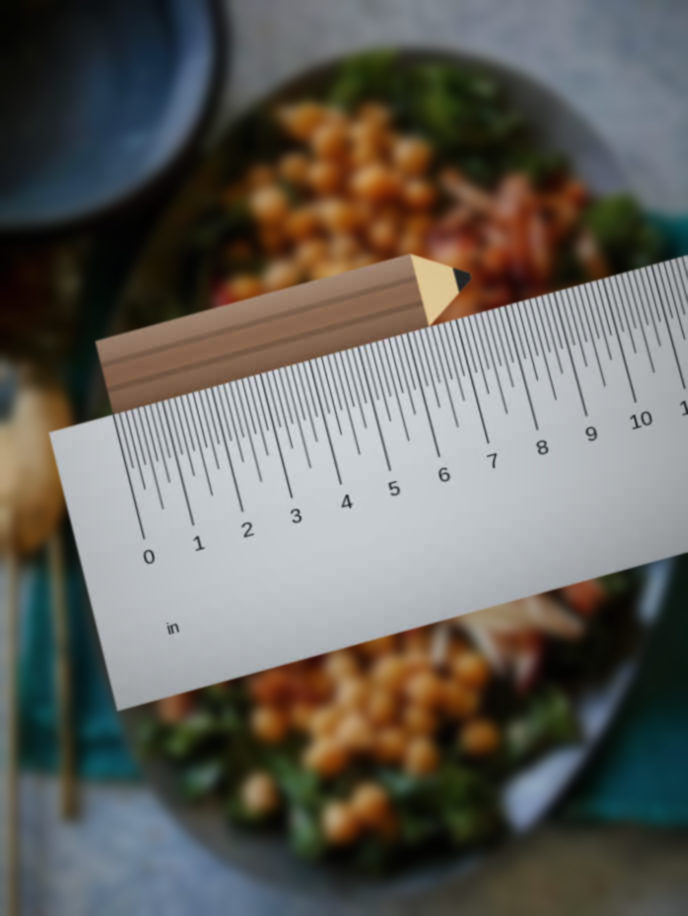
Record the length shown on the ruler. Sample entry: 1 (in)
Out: 7.5 (in)
